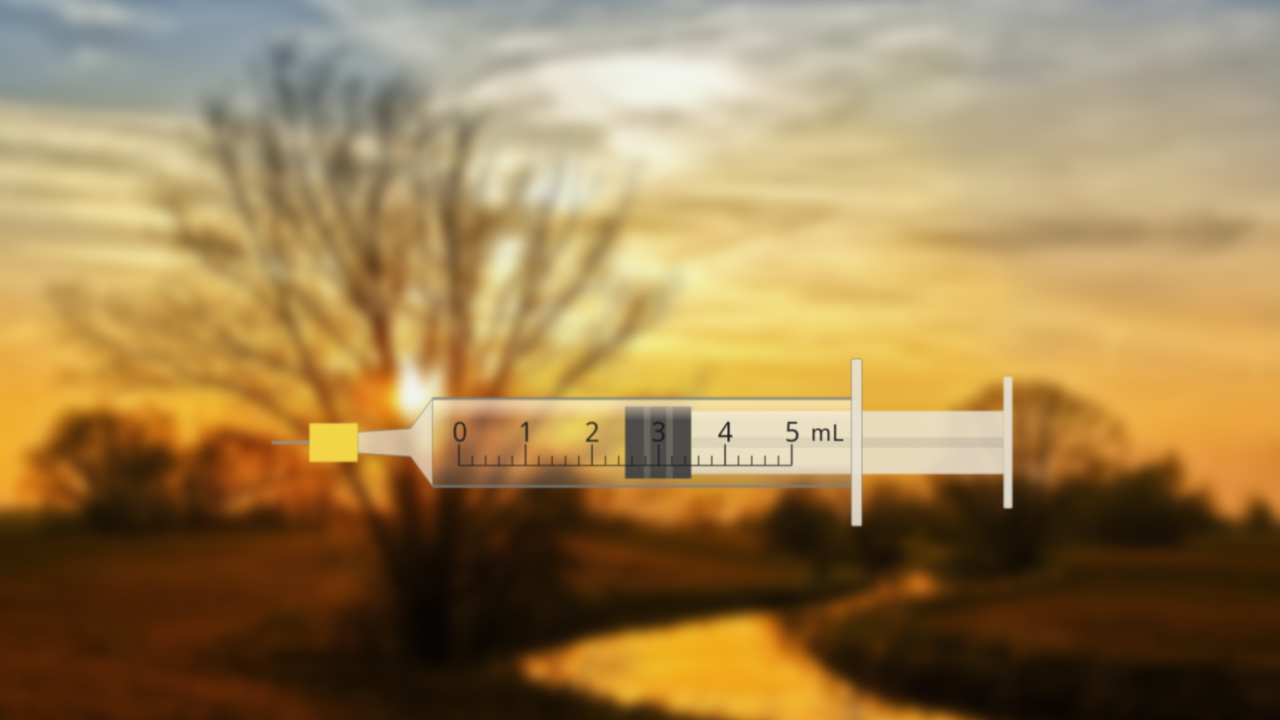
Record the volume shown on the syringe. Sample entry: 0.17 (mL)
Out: 2.5 (mL)
